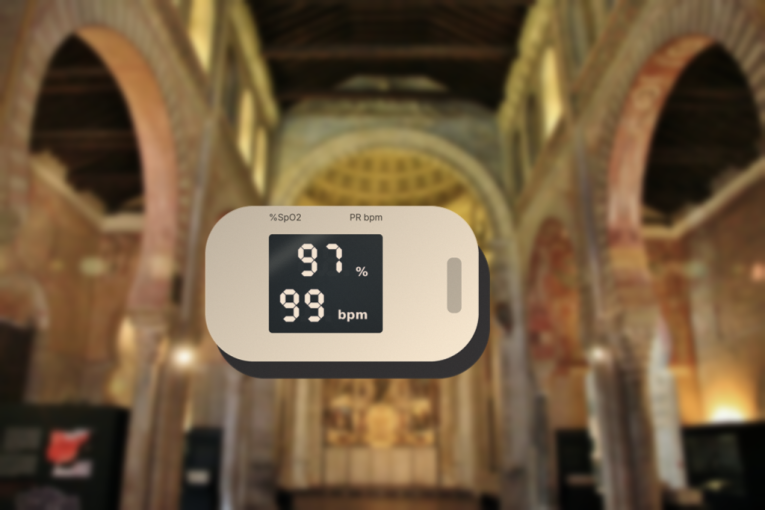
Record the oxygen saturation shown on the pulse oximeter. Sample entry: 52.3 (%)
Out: 97 (%)
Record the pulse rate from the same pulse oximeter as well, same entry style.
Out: 99 (bpm)
